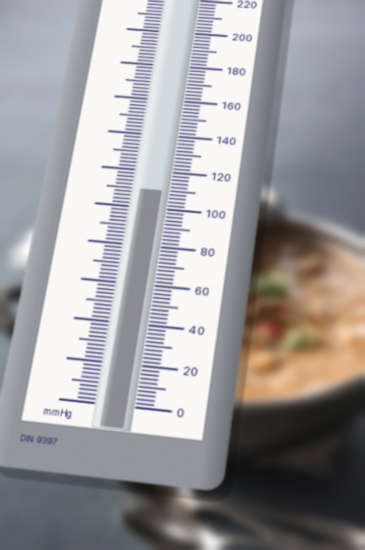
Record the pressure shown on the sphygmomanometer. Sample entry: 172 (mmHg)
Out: 110 (mmHg)
